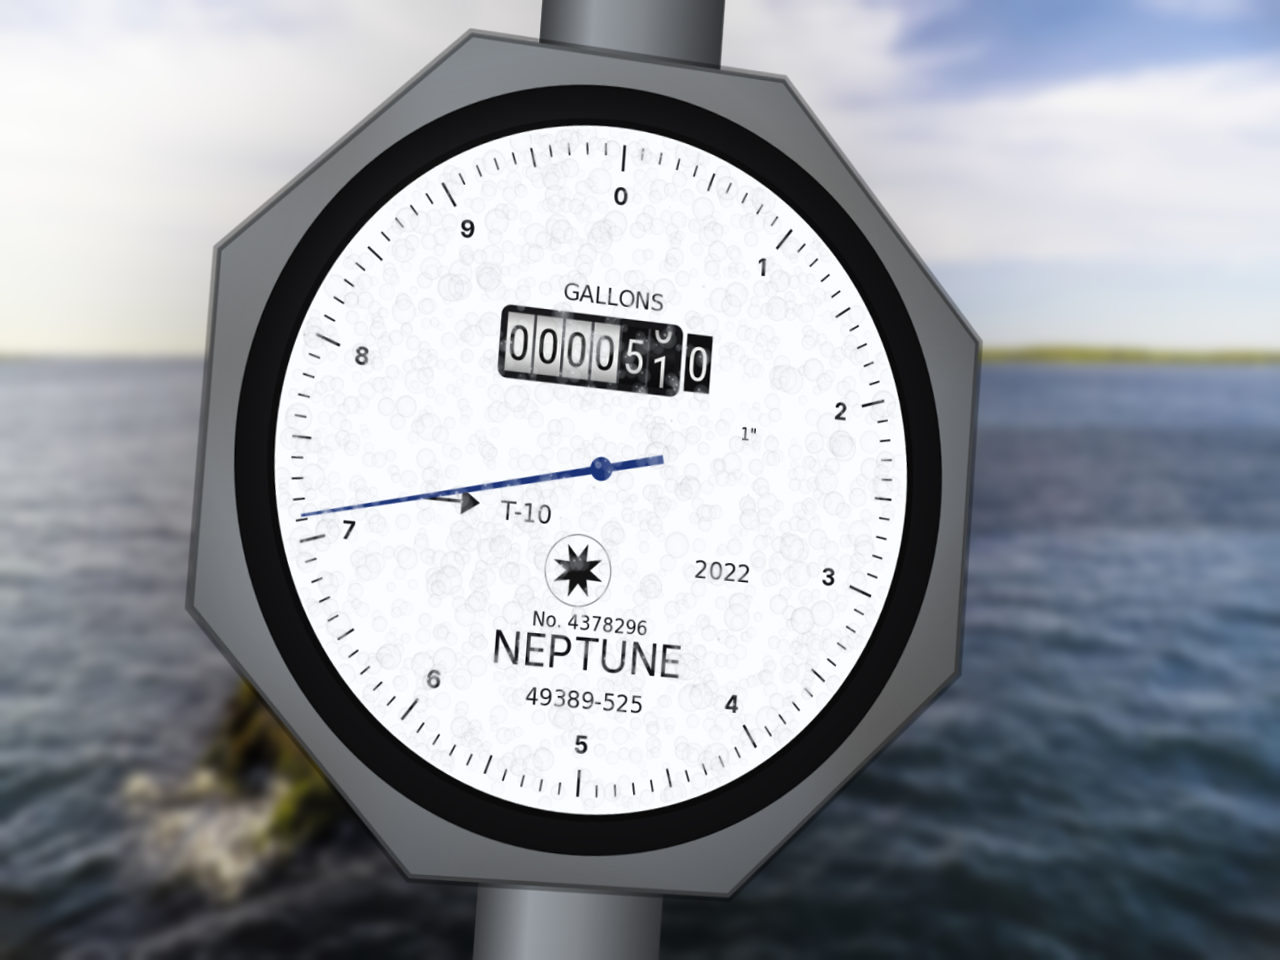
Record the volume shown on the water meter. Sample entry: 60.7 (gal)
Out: 507.1 (gal)
